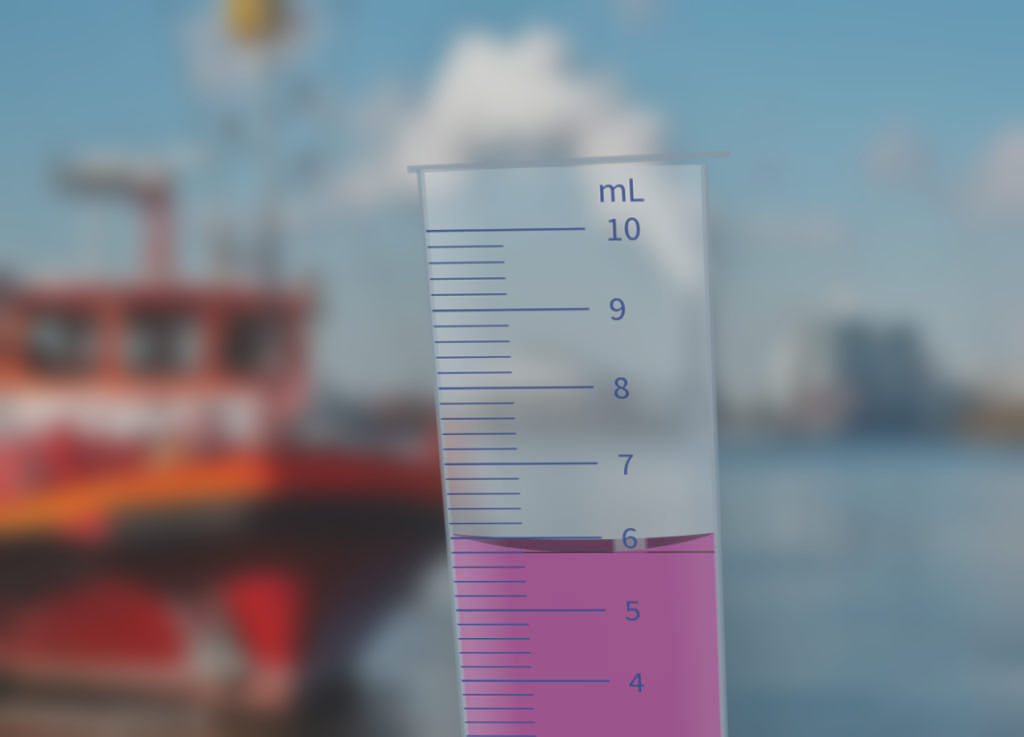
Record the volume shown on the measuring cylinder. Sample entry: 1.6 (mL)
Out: 5.8 (mL)
